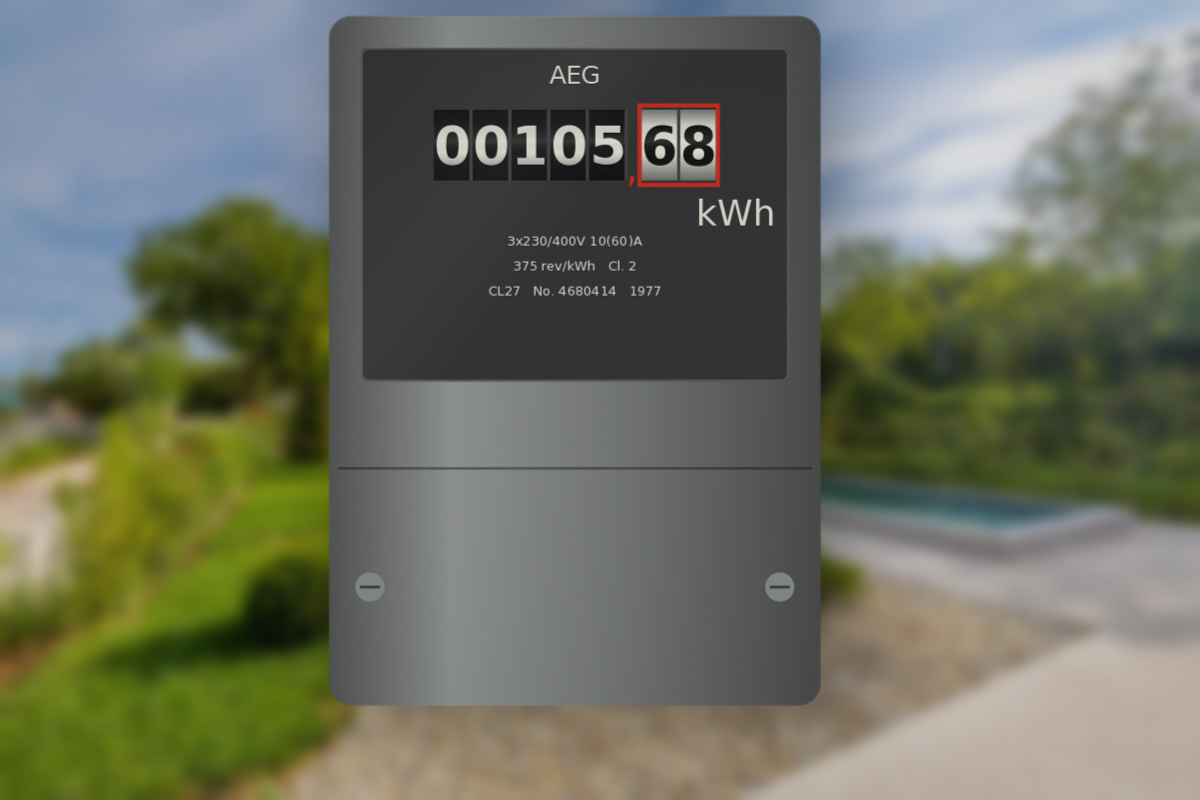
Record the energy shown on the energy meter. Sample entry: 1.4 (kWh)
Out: 105.68 (kWh)
